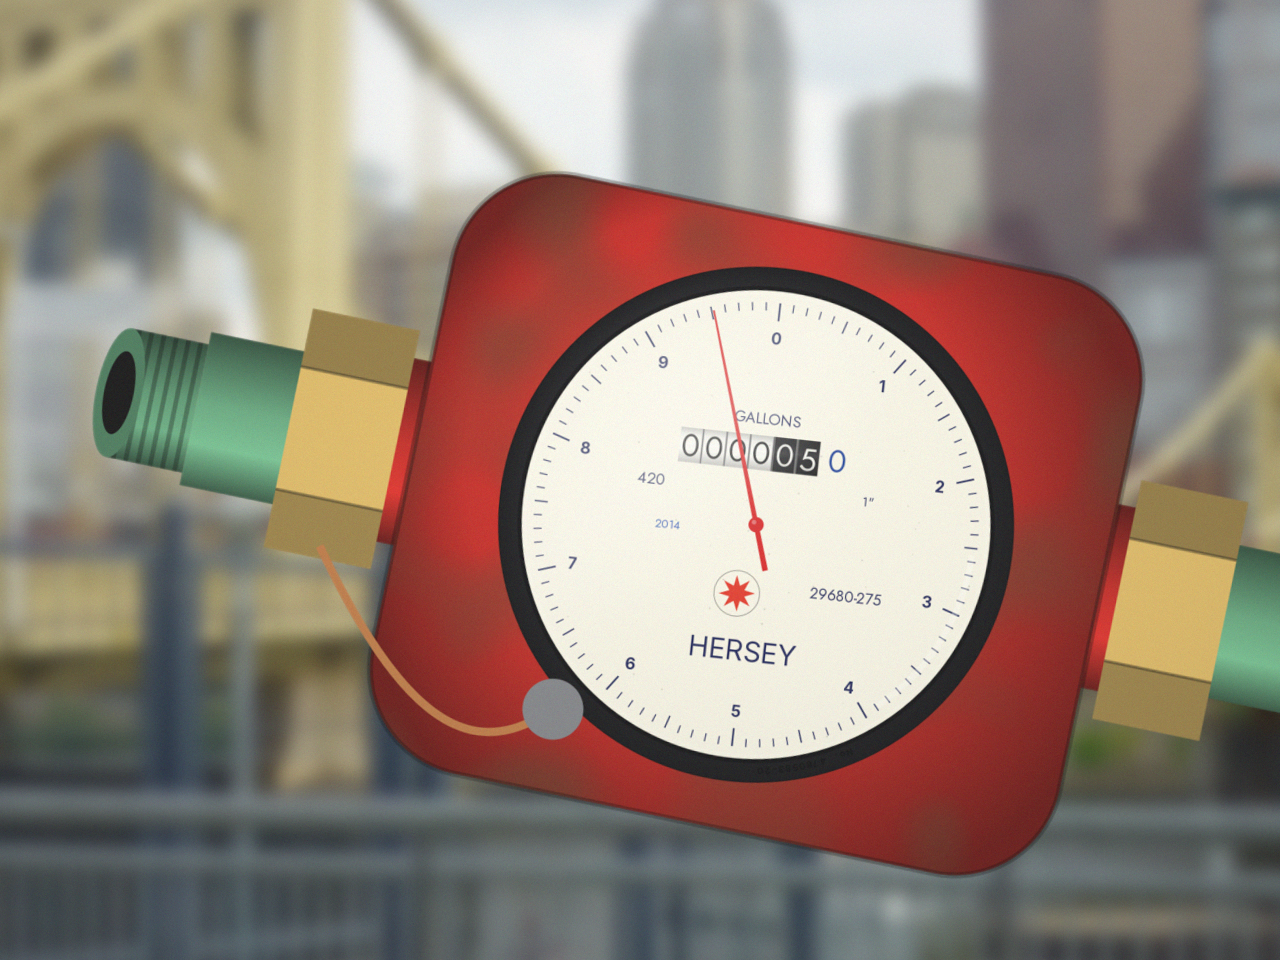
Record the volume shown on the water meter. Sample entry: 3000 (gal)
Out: 49.5 (gal)
